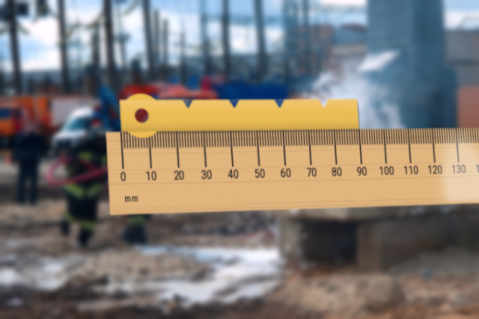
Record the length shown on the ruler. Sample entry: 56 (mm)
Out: 90 (mm)
